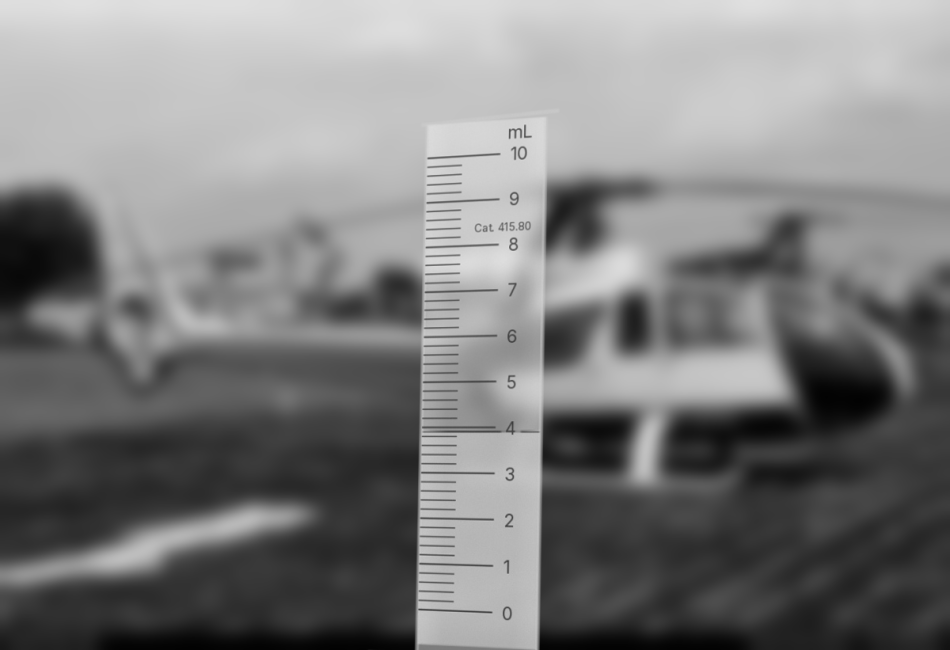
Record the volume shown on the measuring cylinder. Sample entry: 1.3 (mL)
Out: 3.9 (mL)
